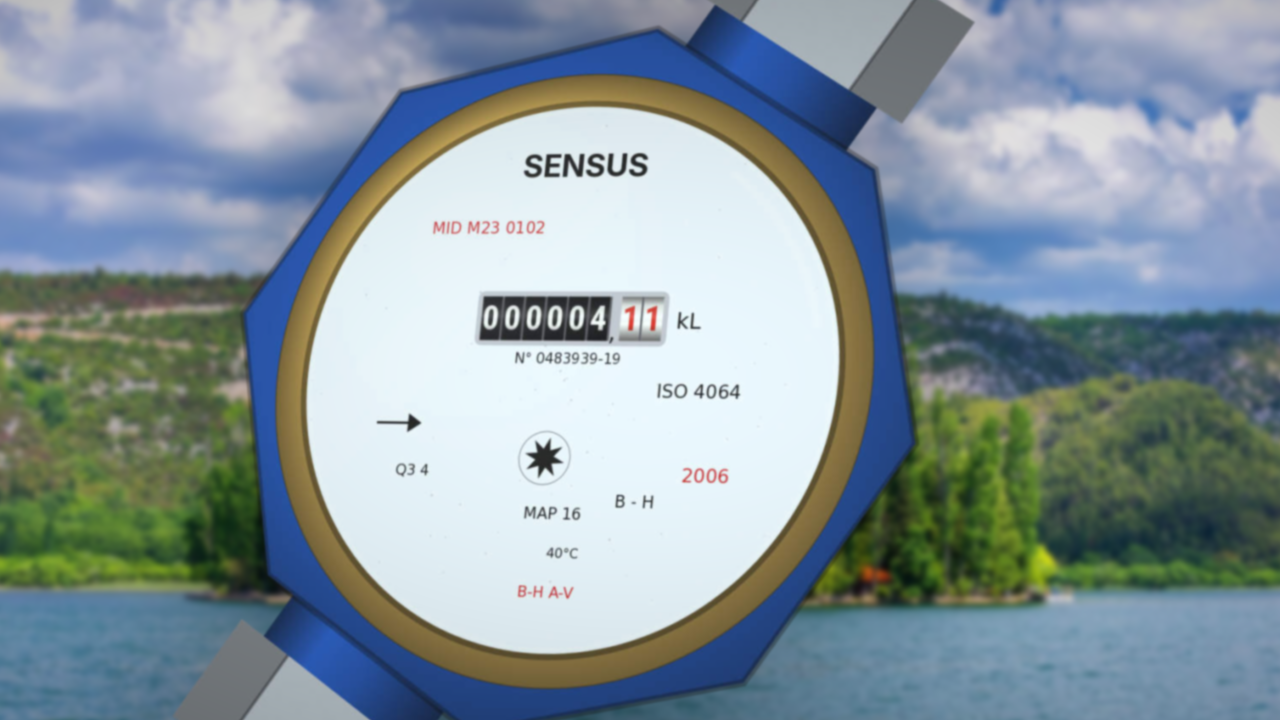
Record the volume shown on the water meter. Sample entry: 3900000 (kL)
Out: 4.11 (kL)
